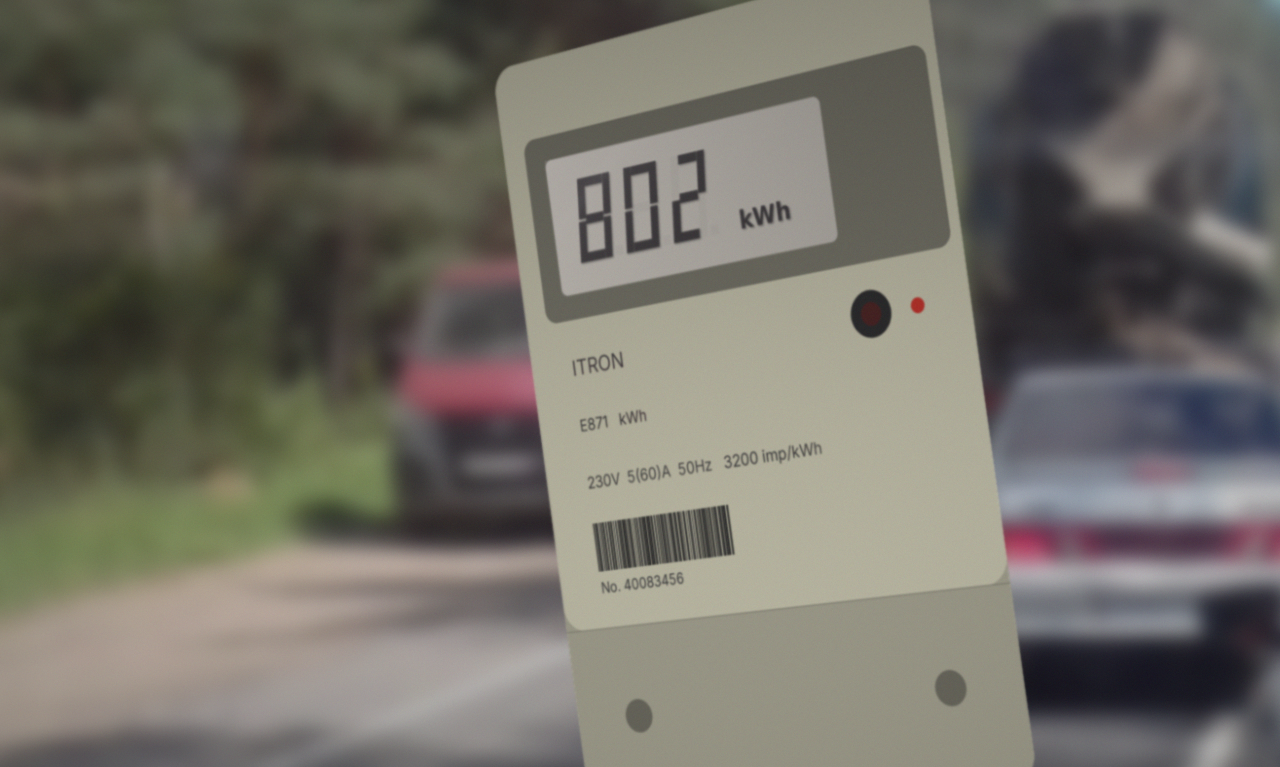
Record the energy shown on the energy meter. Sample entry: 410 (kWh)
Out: 802 (kWh)
